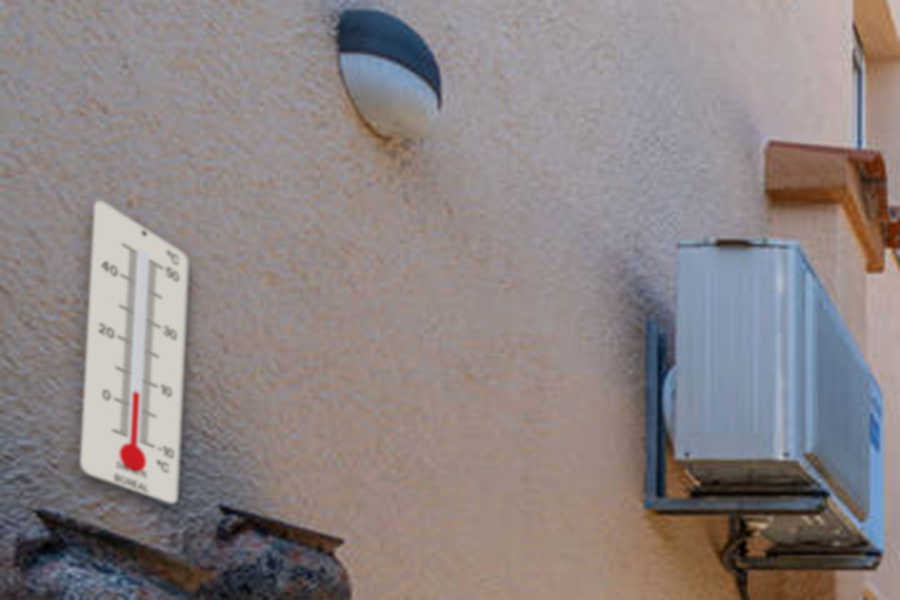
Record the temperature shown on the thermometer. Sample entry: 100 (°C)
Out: 5 (°C)
